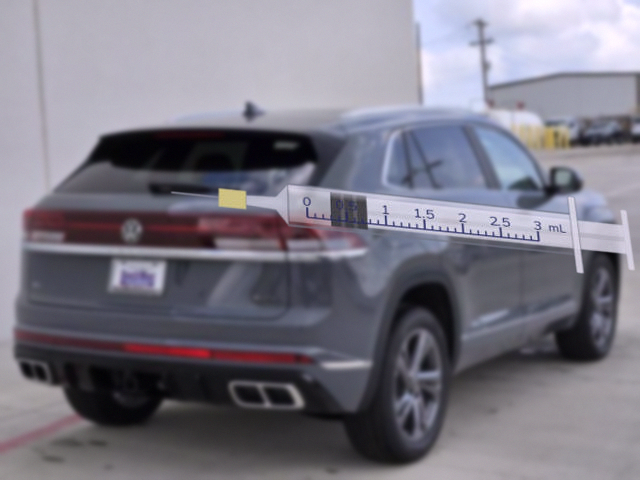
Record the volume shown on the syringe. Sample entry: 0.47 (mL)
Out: 0.3 (mL)
